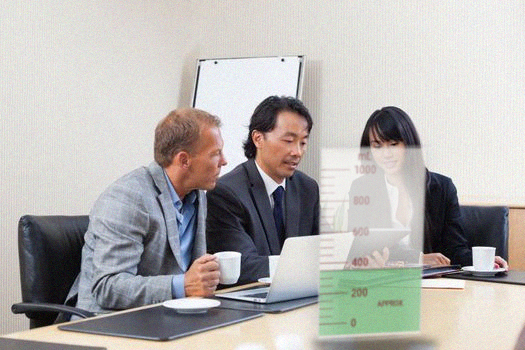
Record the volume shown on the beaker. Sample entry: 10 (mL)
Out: 350 (mL)
